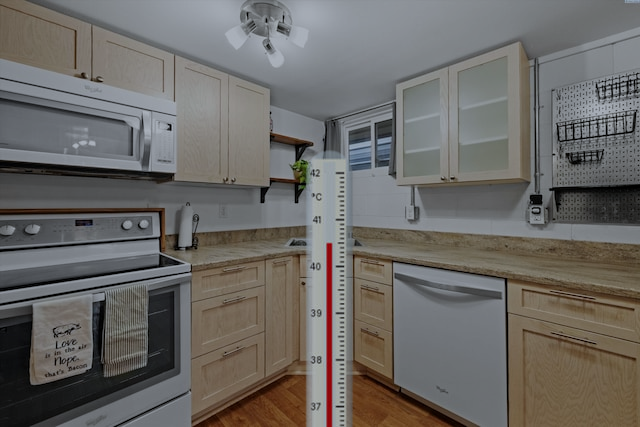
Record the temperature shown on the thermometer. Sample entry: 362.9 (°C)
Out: 40.5 (°C)
